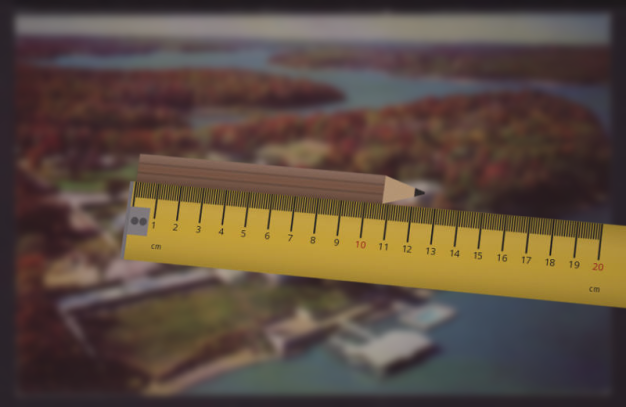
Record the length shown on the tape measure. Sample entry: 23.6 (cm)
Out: 12.5 (cm)
